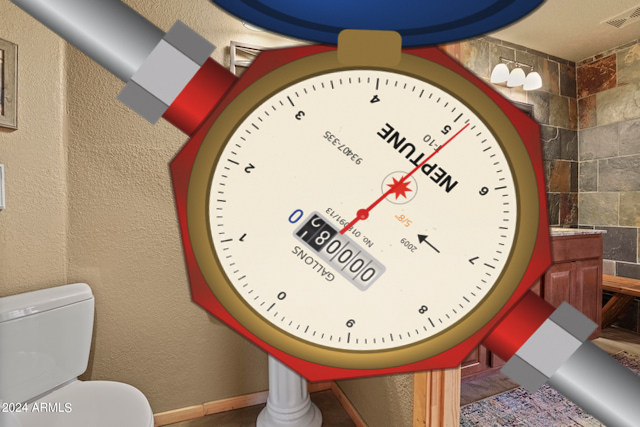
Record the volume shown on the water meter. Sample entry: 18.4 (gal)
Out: 815.1 (gal)
